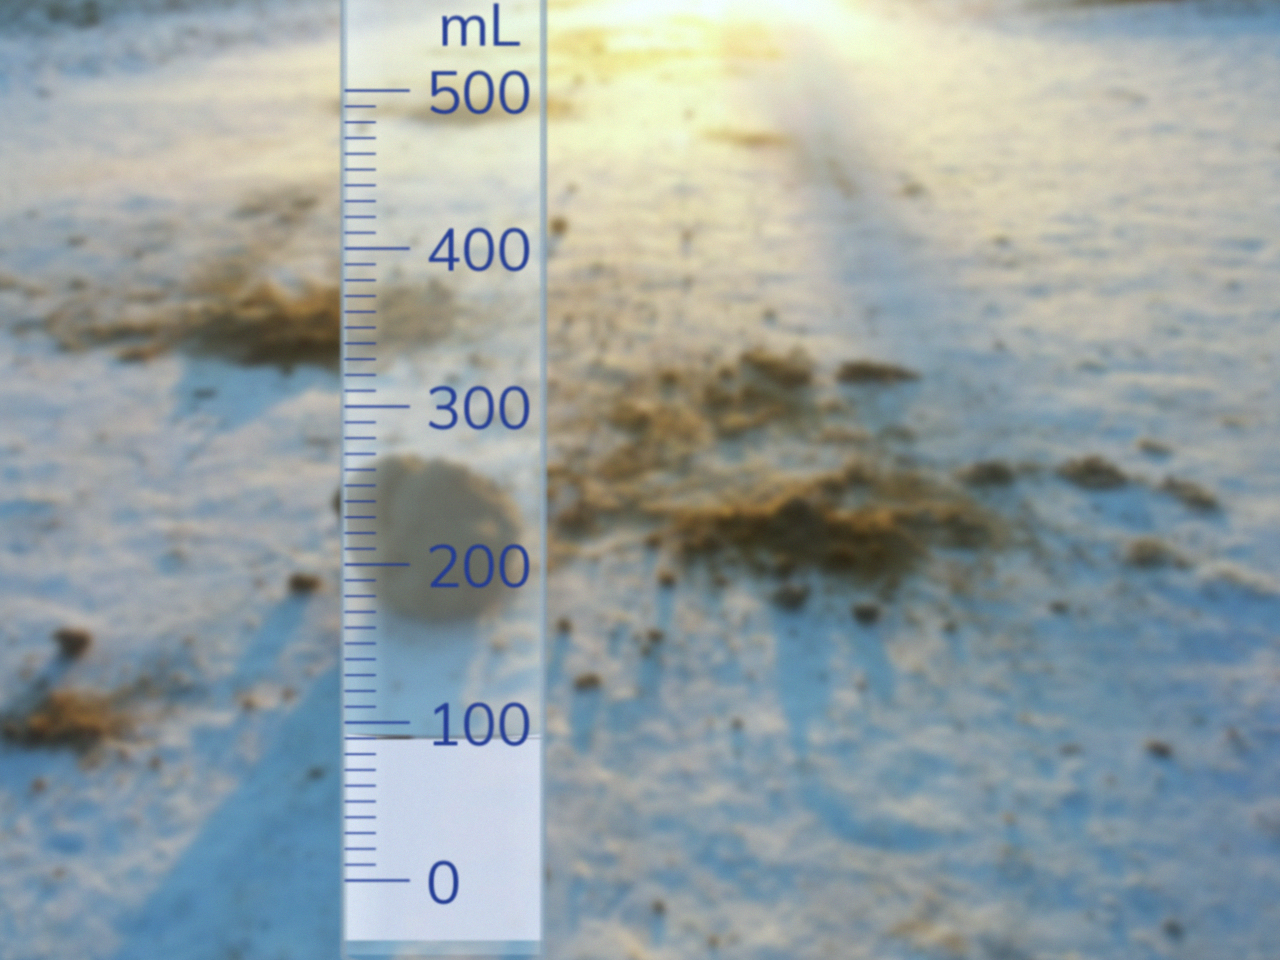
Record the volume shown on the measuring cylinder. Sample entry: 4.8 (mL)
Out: 90 (mL)
